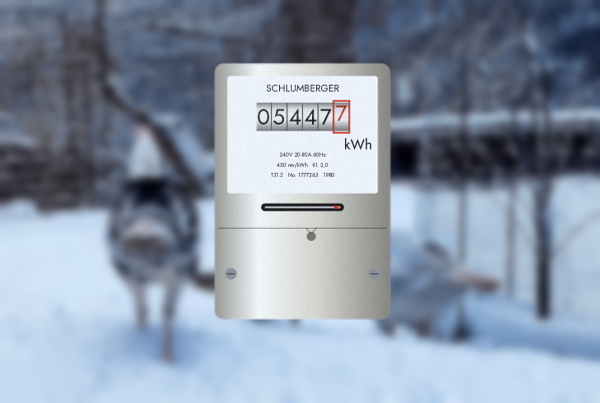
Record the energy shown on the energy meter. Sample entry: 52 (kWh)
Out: 5447.7 (kWh)
